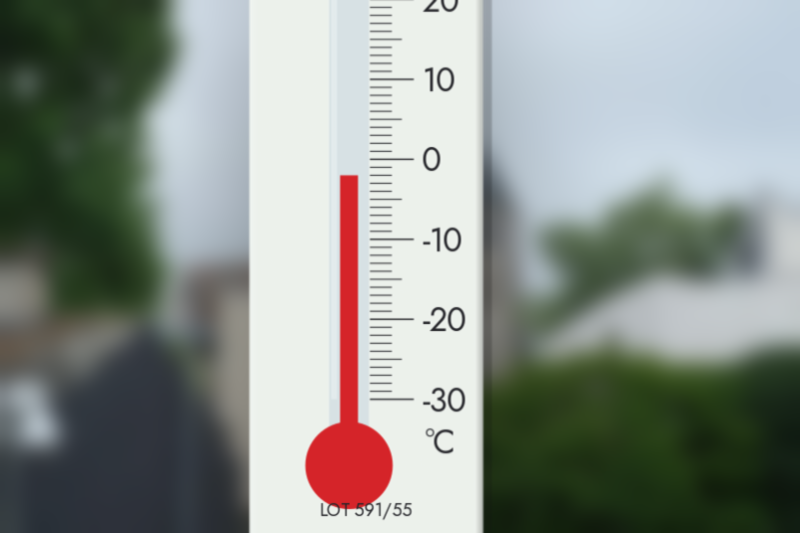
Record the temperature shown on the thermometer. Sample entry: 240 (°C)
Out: -2 (°C)
